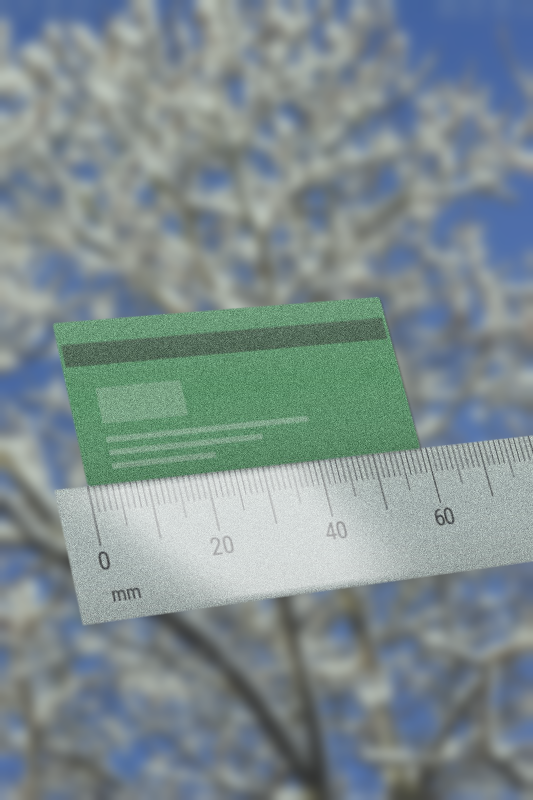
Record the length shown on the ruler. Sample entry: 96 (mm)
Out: 59 (mm)
